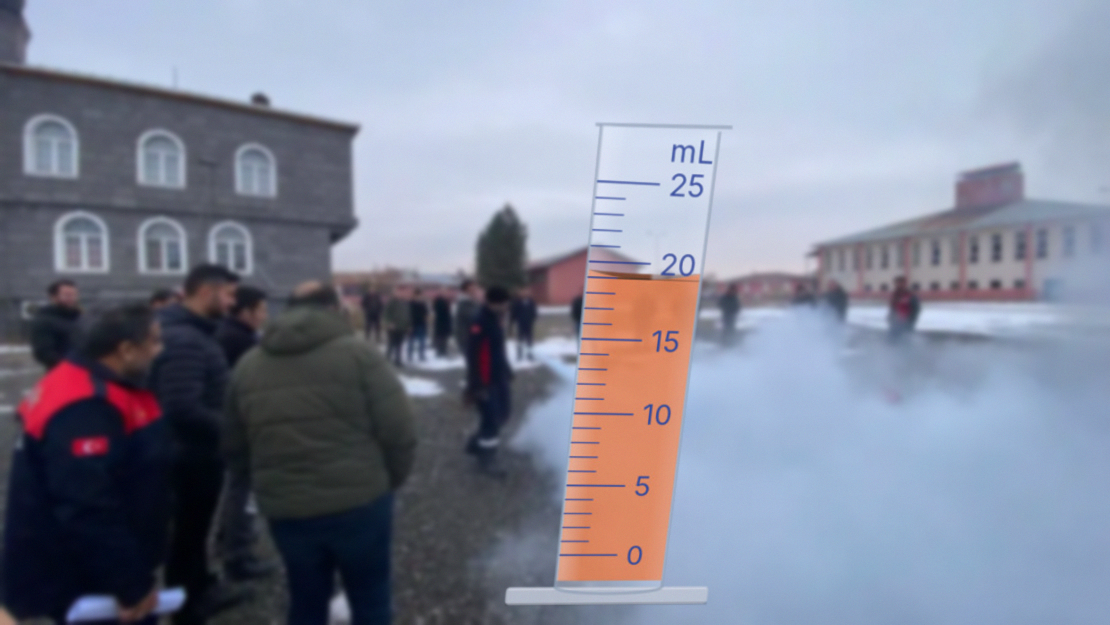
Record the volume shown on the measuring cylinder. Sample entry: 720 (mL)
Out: 19 (mL)
